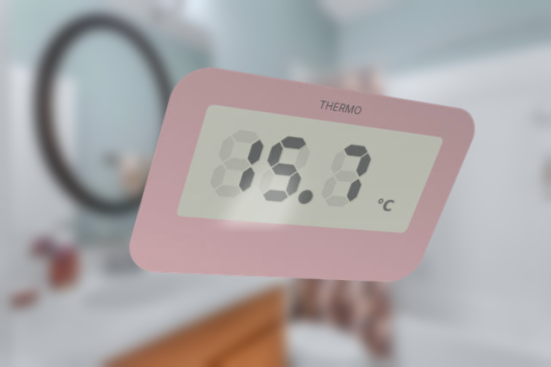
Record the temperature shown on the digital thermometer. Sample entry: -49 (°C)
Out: 15.7 (°C)
